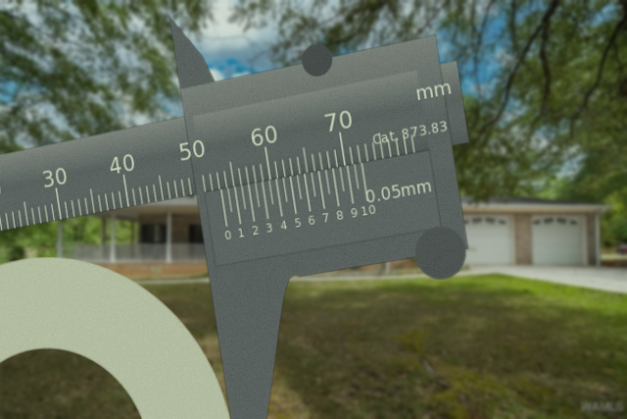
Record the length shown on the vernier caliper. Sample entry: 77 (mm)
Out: 53.2 (mm)
